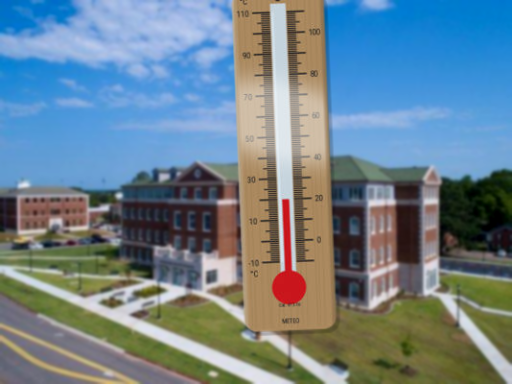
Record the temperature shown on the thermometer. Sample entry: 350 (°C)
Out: 20 (°C)
